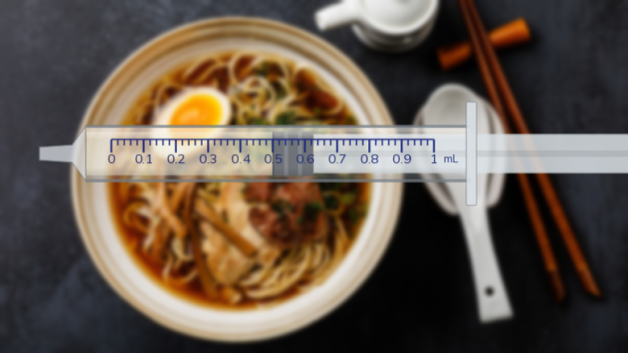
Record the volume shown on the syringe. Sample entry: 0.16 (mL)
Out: 0.5 (mL)
